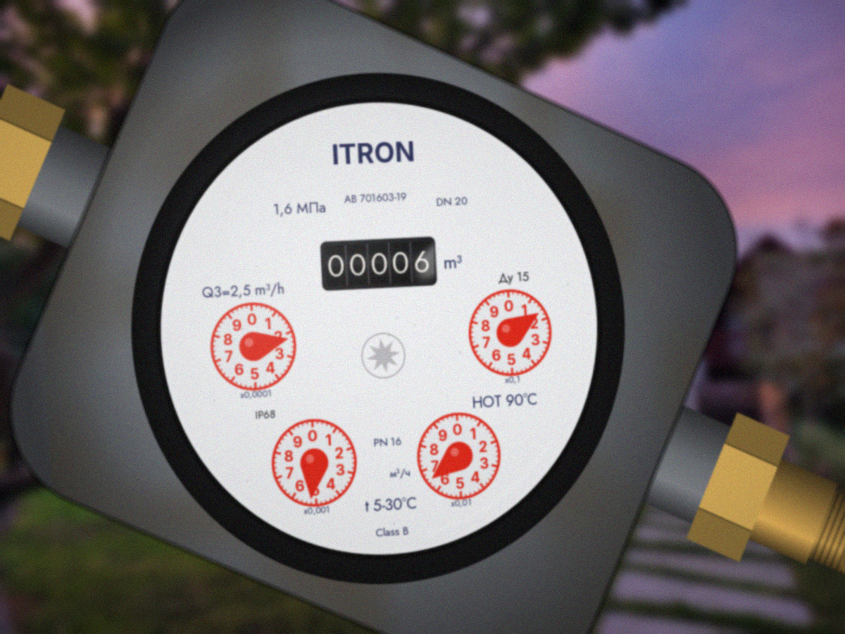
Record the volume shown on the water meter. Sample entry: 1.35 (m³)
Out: 6.1652 (m³)
